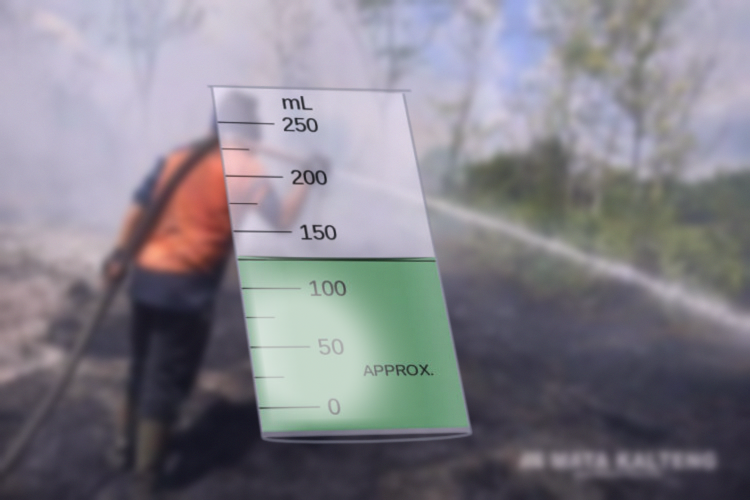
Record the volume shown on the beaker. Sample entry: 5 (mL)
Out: 125 (mL)
